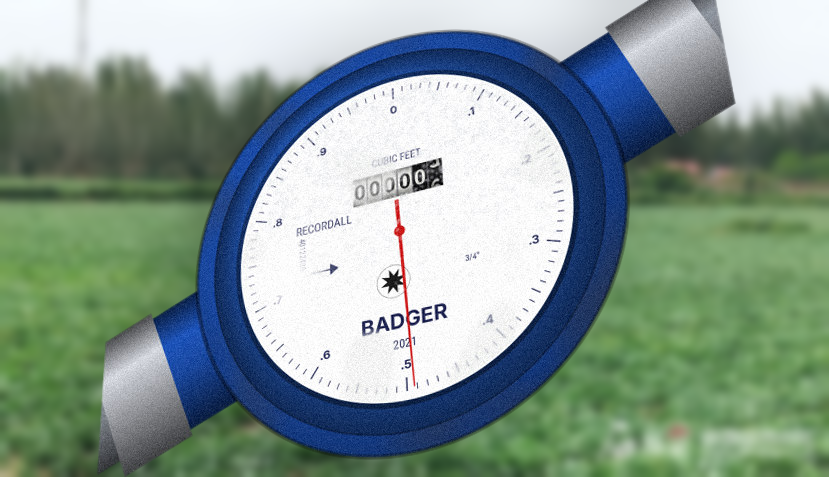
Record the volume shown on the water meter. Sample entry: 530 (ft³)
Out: 5.49 (ft³)
